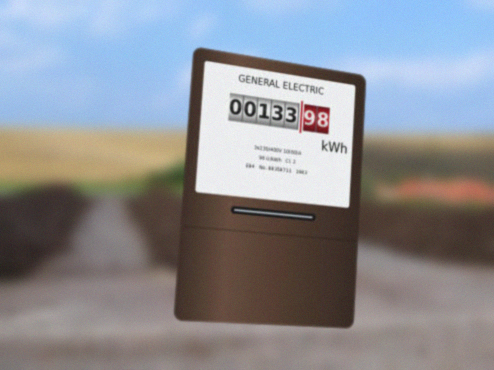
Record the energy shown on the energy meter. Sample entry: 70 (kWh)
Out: 133.98 (kWh)
